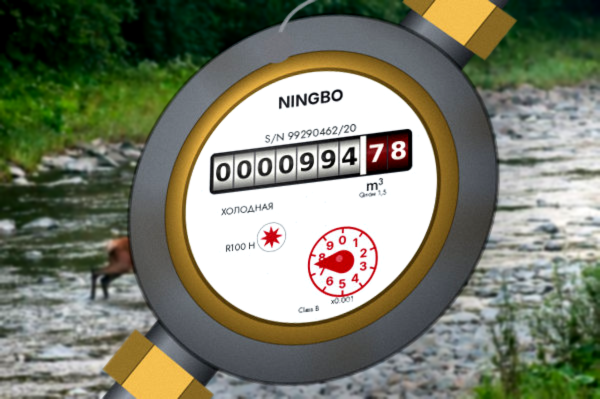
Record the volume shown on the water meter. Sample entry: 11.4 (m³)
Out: 994.787 (m³)
